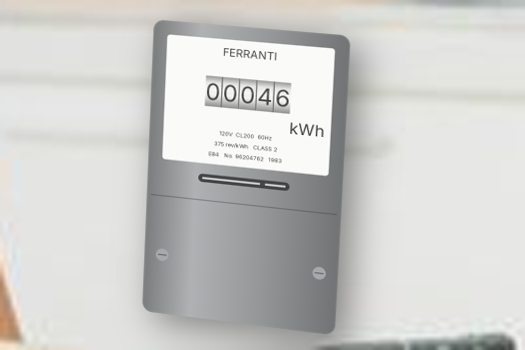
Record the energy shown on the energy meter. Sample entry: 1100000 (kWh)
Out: 46 (kWh)
